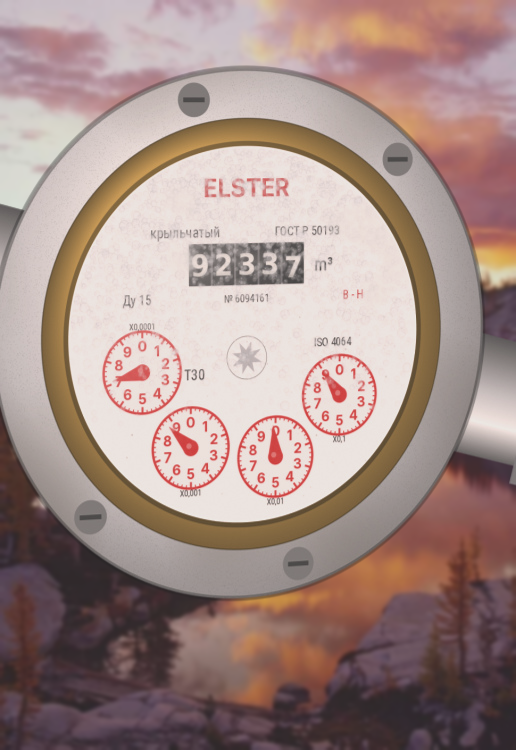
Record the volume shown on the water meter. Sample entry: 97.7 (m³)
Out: 92336.8987 (m³)
